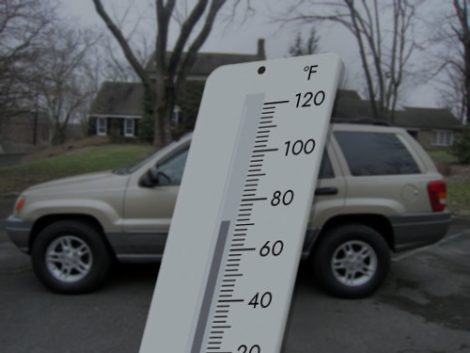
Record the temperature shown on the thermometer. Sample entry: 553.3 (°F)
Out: 72 (°F)
